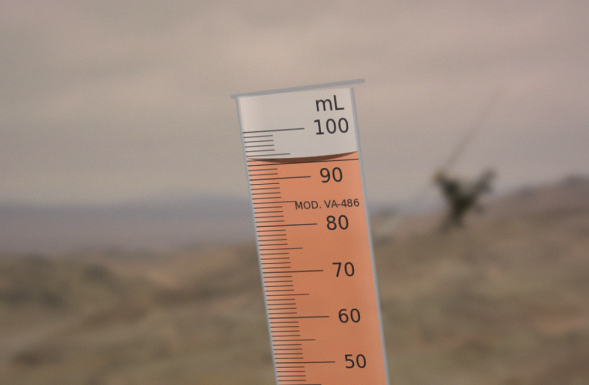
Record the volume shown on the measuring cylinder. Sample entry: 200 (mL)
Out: 93 (mL)
